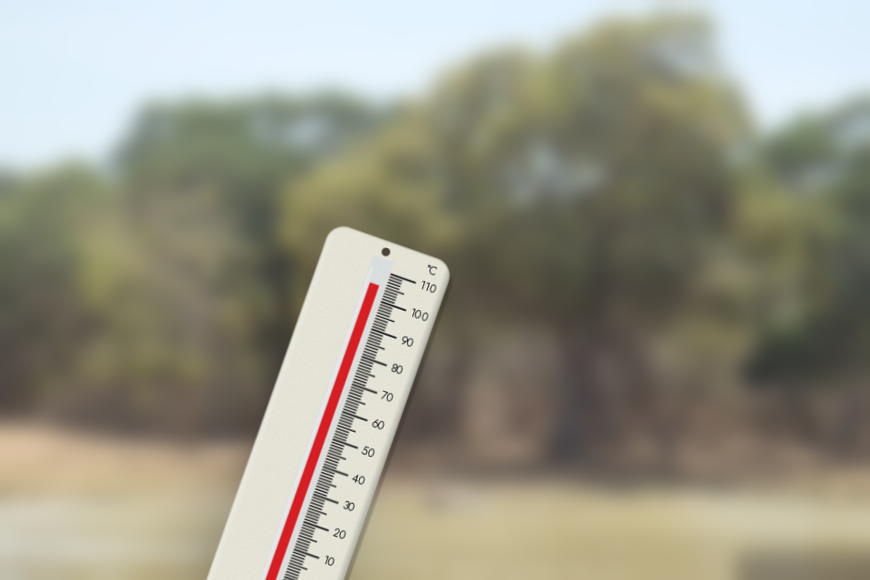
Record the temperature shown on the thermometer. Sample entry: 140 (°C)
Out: 105 (°C)
